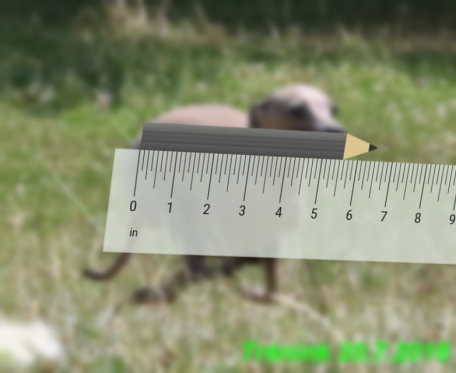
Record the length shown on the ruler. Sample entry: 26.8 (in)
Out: 6.5 (in)
